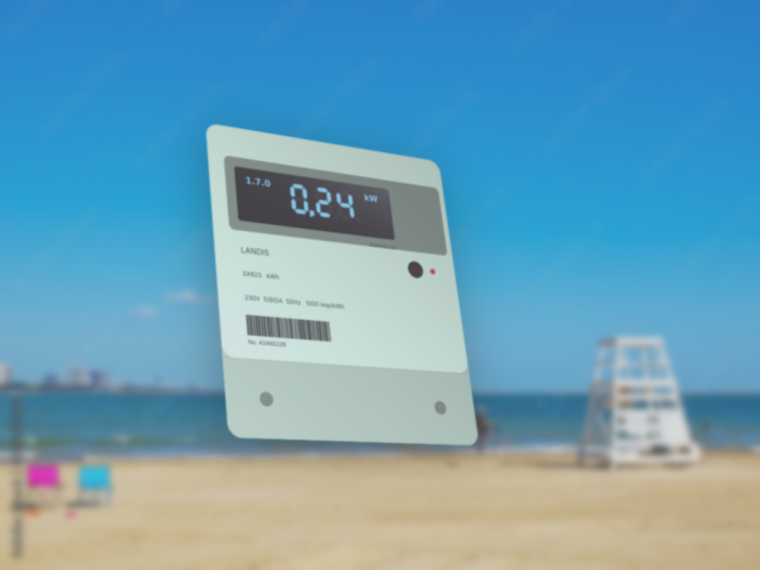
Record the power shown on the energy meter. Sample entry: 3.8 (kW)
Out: 0.24 (kW)
